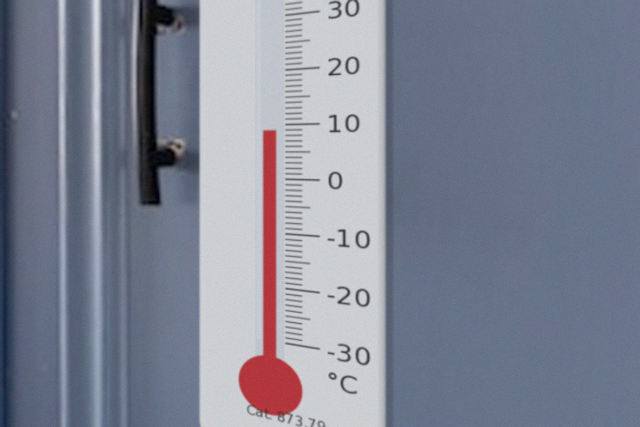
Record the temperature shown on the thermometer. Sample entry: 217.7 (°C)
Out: 9 (°C)
